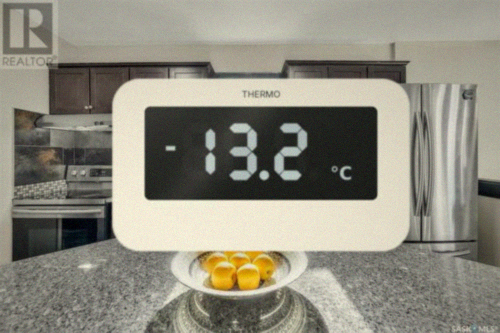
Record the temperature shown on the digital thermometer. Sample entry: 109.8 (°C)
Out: -13.2 (°C)
